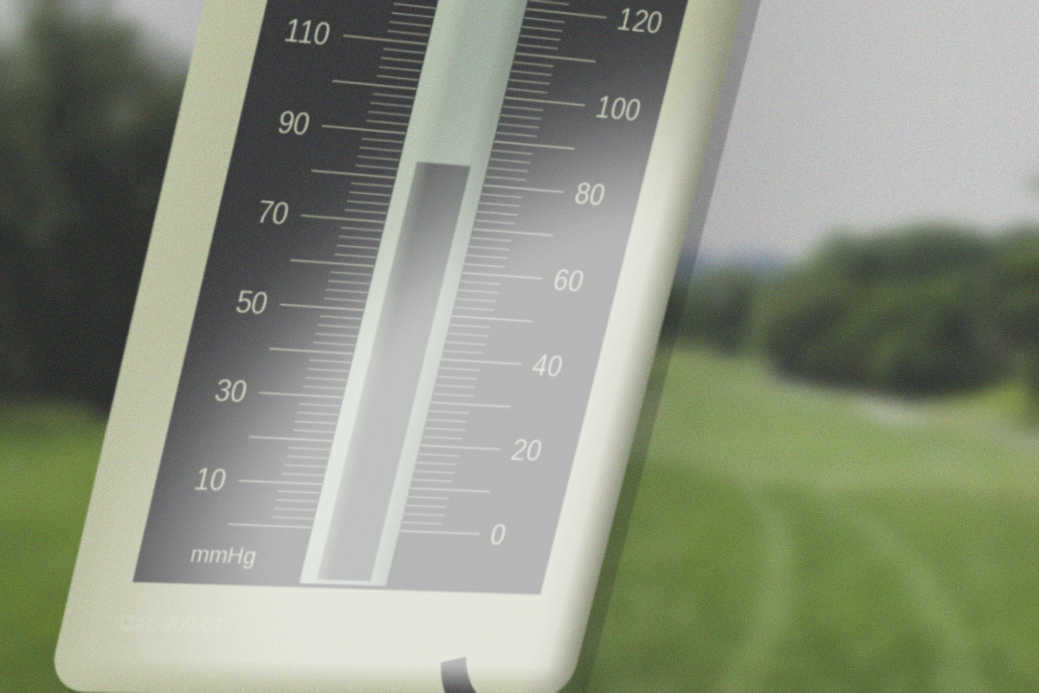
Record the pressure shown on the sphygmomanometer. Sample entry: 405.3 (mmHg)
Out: 84 (mmHg)
